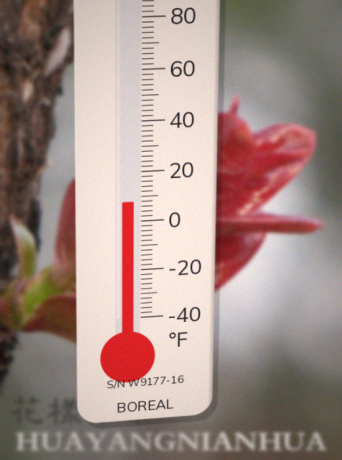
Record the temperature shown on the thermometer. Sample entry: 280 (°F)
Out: 8 (°F)
